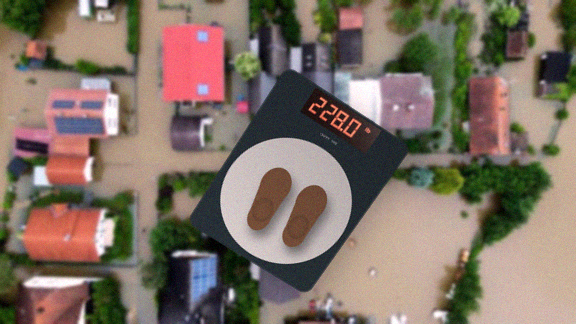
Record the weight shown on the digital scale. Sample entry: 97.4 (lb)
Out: 228.0 (lb)
